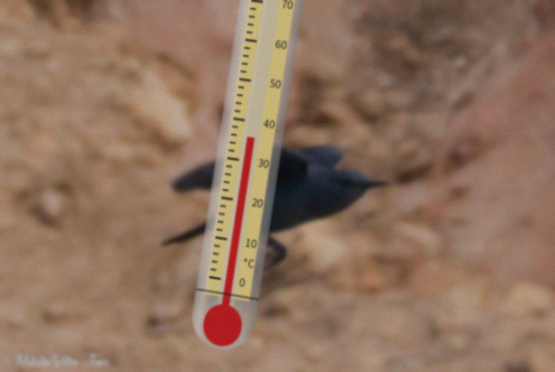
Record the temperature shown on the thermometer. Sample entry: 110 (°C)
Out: 36 (°C)
